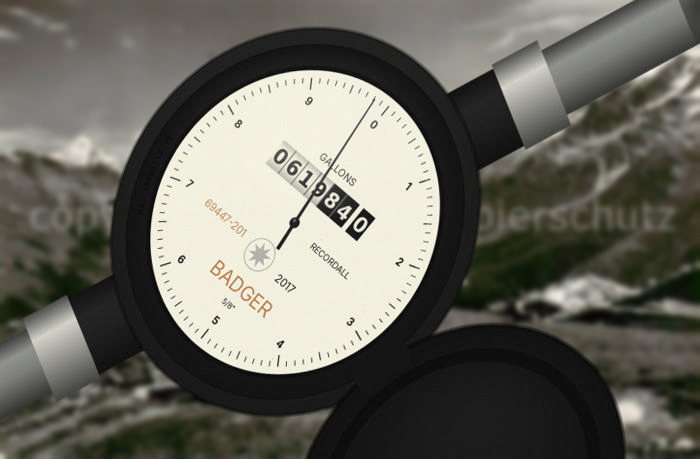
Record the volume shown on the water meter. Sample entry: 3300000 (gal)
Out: 619839.8 (gal)
